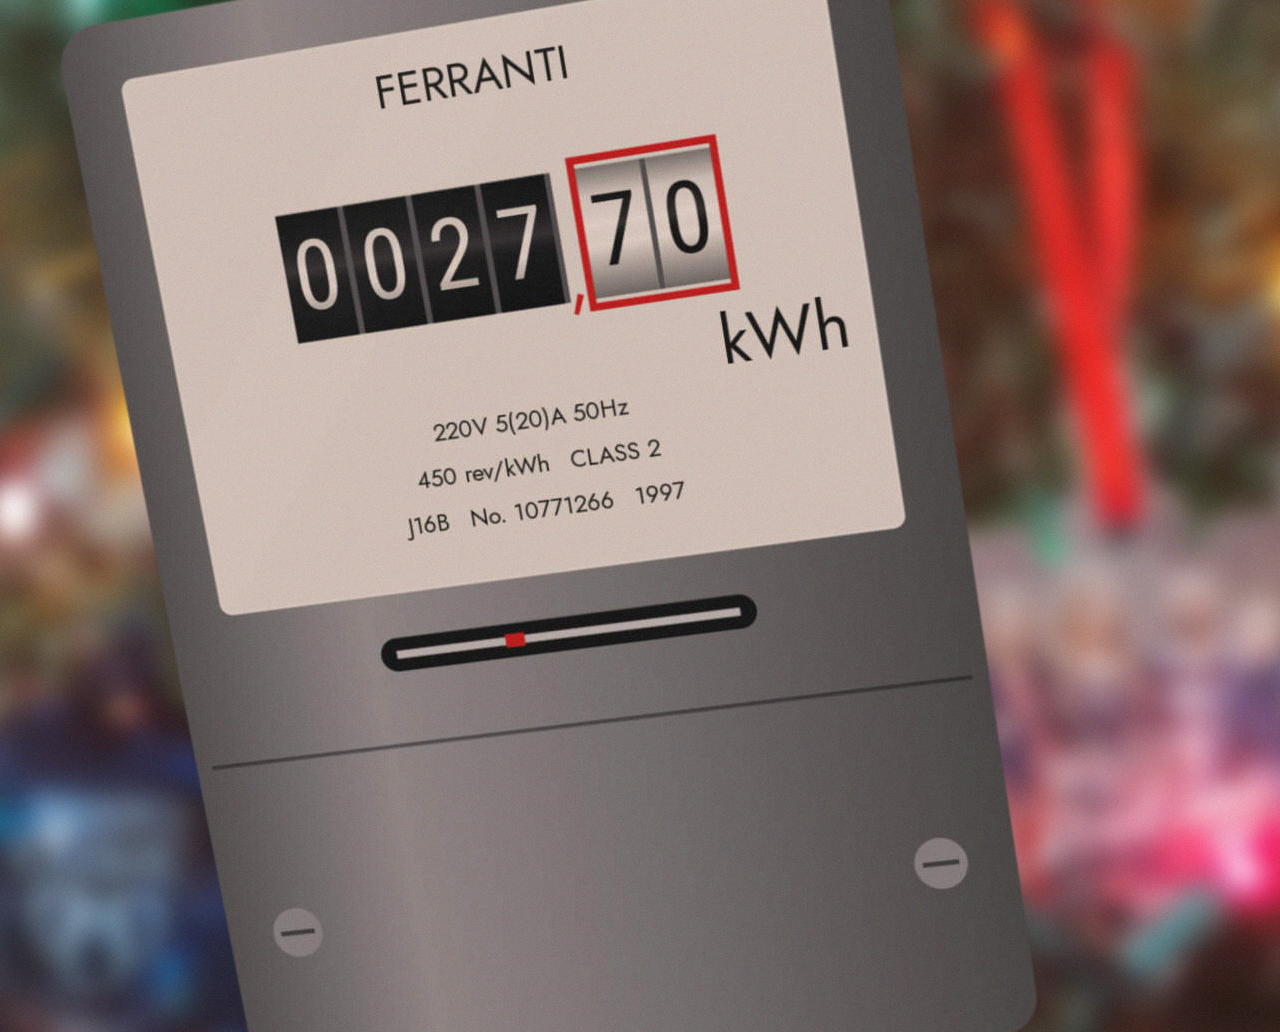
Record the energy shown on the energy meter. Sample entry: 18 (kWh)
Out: 27.70 (kWh)
